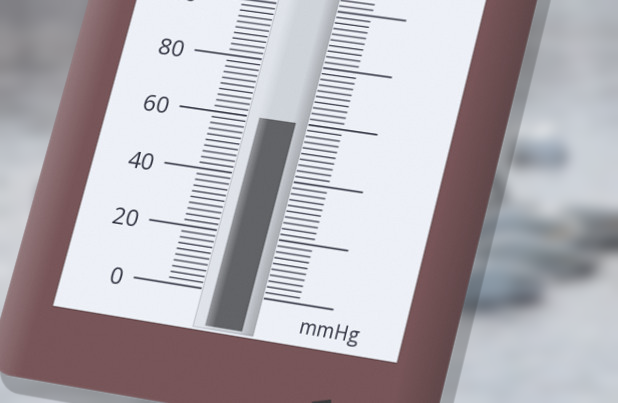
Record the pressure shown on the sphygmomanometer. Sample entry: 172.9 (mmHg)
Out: 60 (mmHg)
